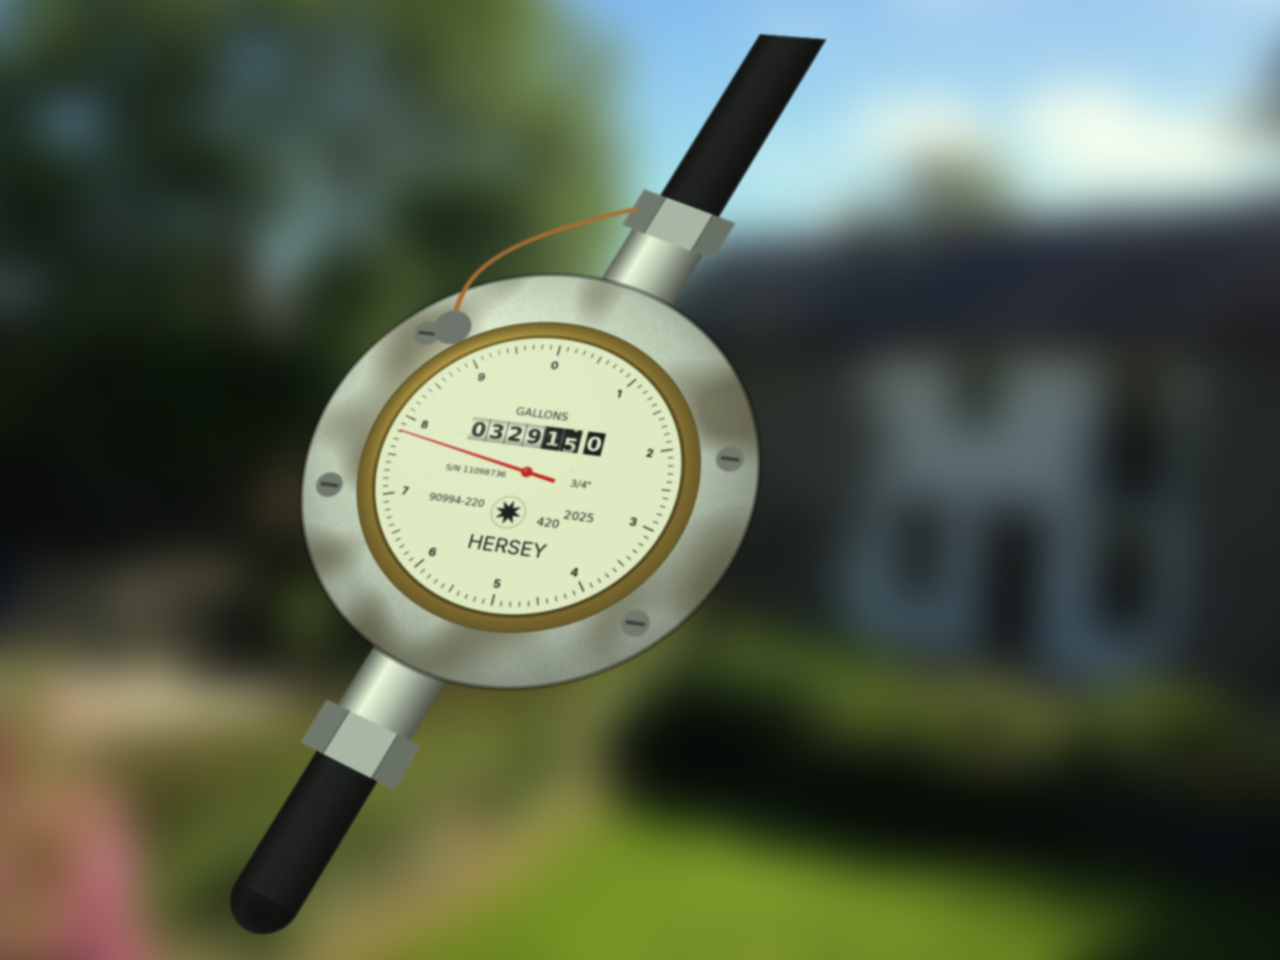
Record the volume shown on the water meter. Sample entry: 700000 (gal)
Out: 329147.8 (gal)
